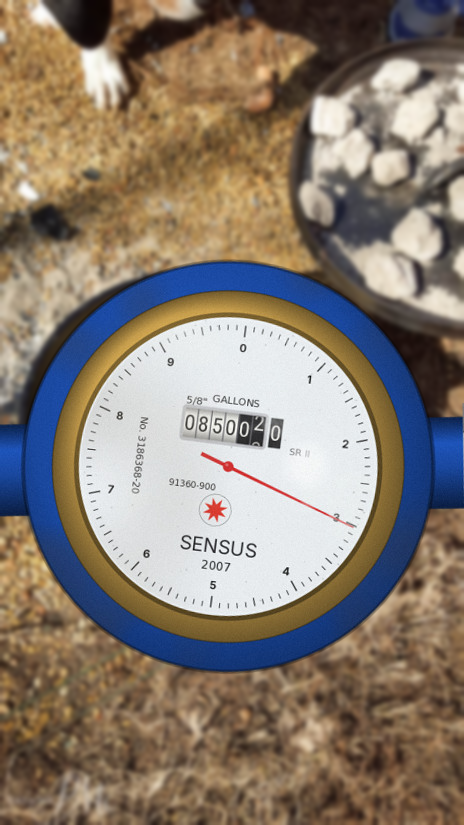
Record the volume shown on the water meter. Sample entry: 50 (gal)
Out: 850023.0 (gal)
